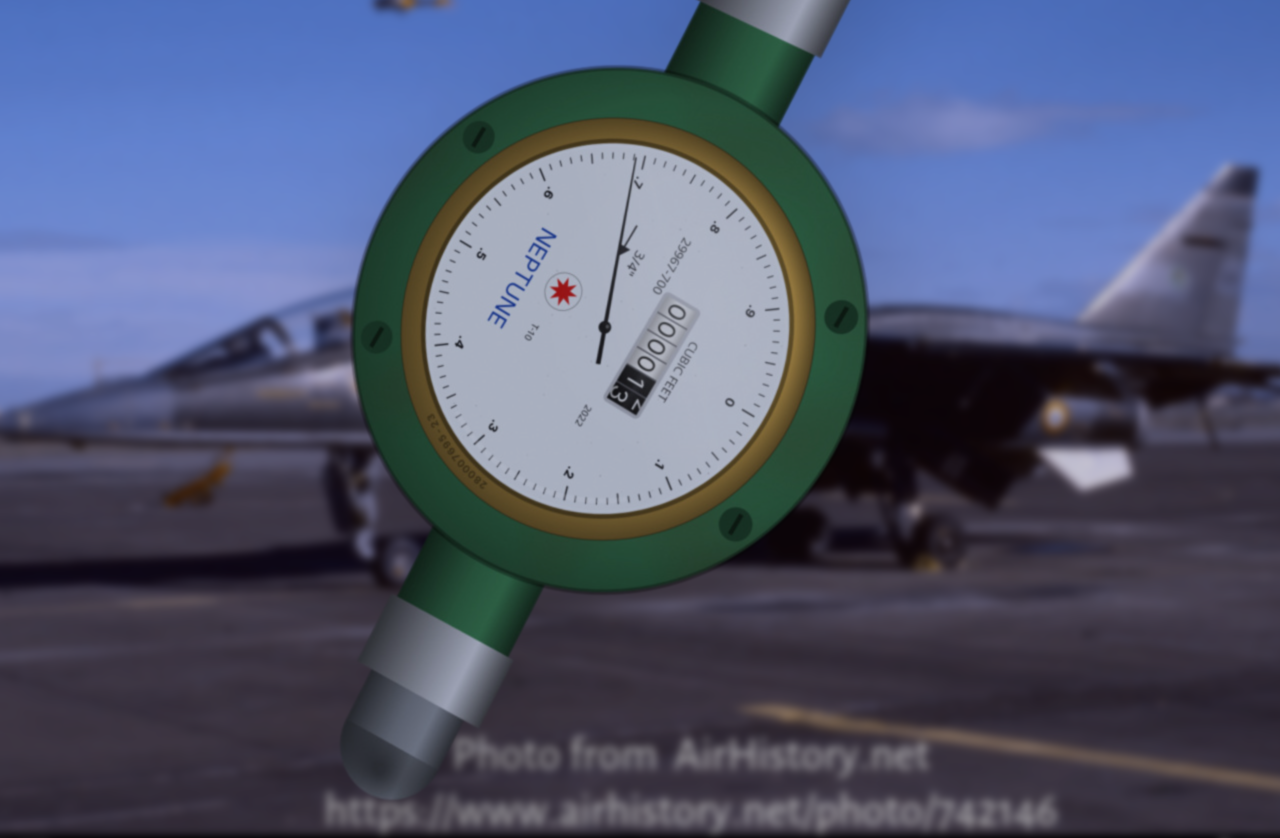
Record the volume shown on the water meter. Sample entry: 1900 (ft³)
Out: 12.69 (ft³)
